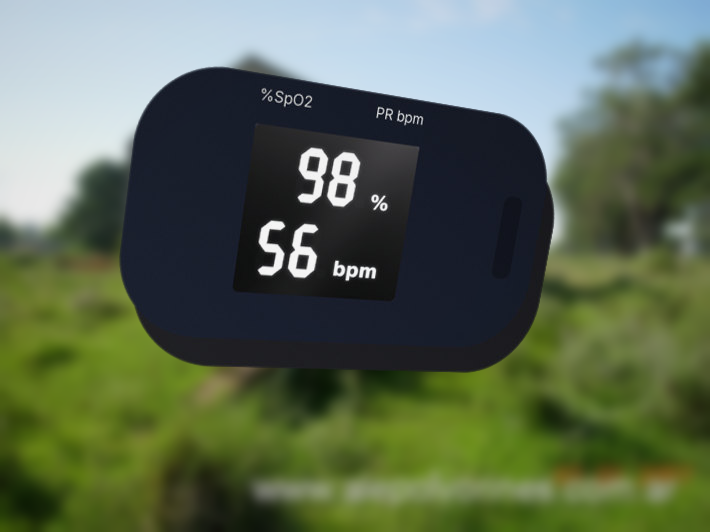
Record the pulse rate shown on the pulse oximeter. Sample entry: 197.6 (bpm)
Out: 56 (bpm)
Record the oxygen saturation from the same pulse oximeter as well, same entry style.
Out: 98 (%)
